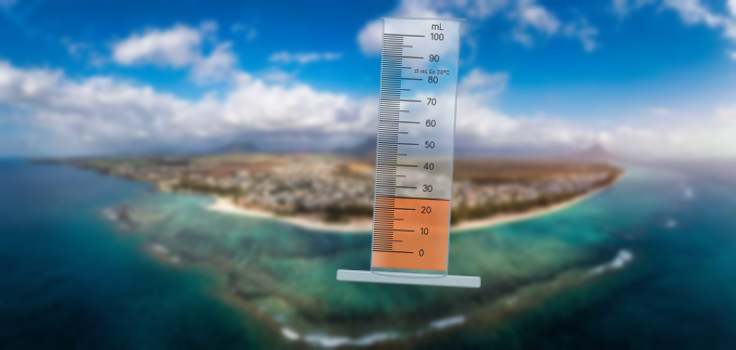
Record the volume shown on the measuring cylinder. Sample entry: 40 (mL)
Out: 25 (mL)
